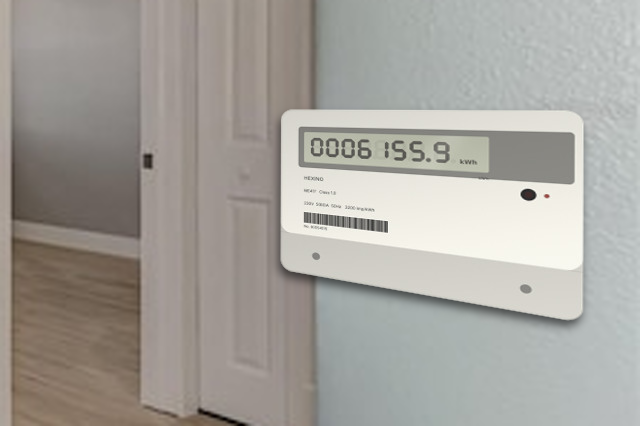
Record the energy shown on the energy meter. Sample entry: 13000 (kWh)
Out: 6155.9 (kWh)
